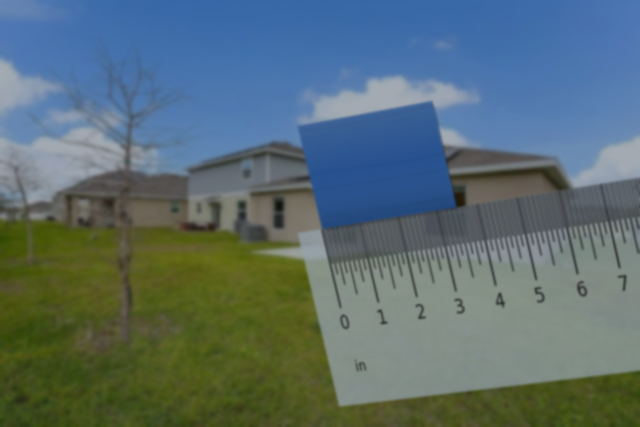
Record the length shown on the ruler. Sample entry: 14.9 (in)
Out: 3.5 (in)
